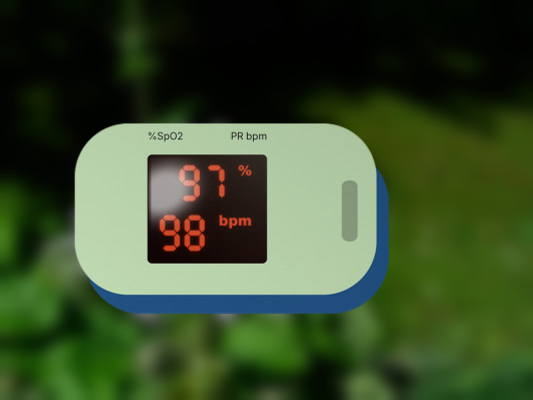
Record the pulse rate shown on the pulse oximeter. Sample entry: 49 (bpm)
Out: 98 (bpm)
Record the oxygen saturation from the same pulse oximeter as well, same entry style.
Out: 97 (%)
